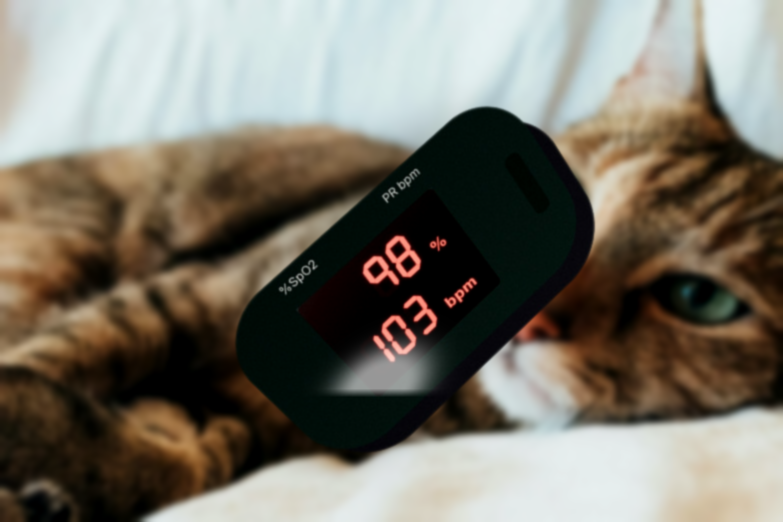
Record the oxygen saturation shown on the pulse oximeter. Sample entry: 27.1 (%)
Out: 98 (%)
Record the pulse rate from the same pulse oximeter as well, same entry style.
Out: 103 (bpm)
